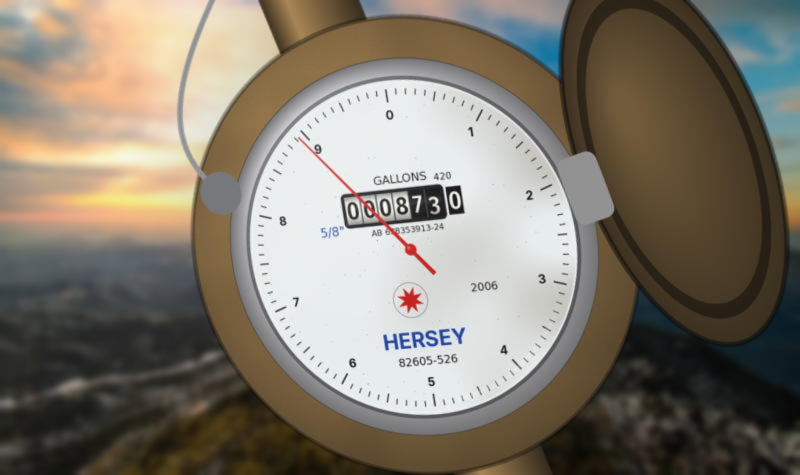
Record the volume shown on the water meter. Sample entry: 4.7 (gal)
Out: 8728.9 (gal)
